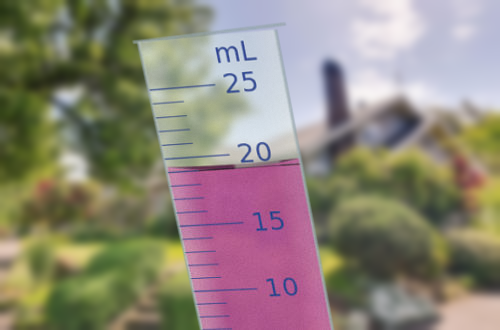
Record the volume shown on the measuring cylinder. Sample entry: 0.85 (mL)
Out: 19 (mL)
